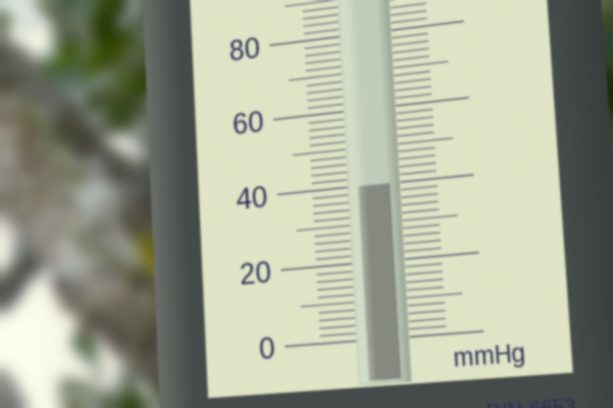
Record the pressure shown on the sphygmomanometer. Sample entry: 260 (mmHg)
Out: 40 (mmHg)
